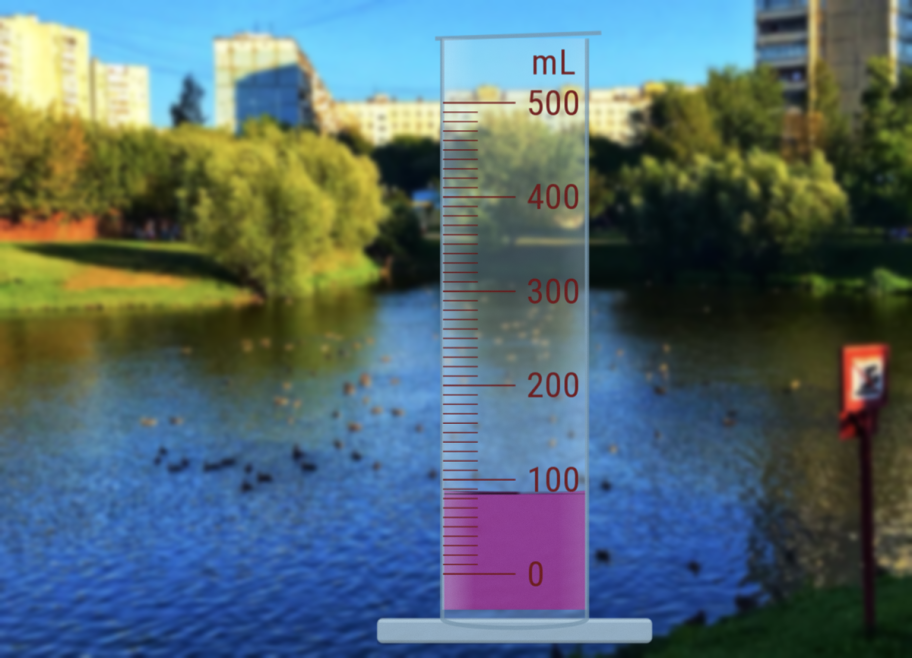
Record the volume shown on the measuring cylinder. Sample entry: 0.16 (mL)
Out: 85 (mL)
